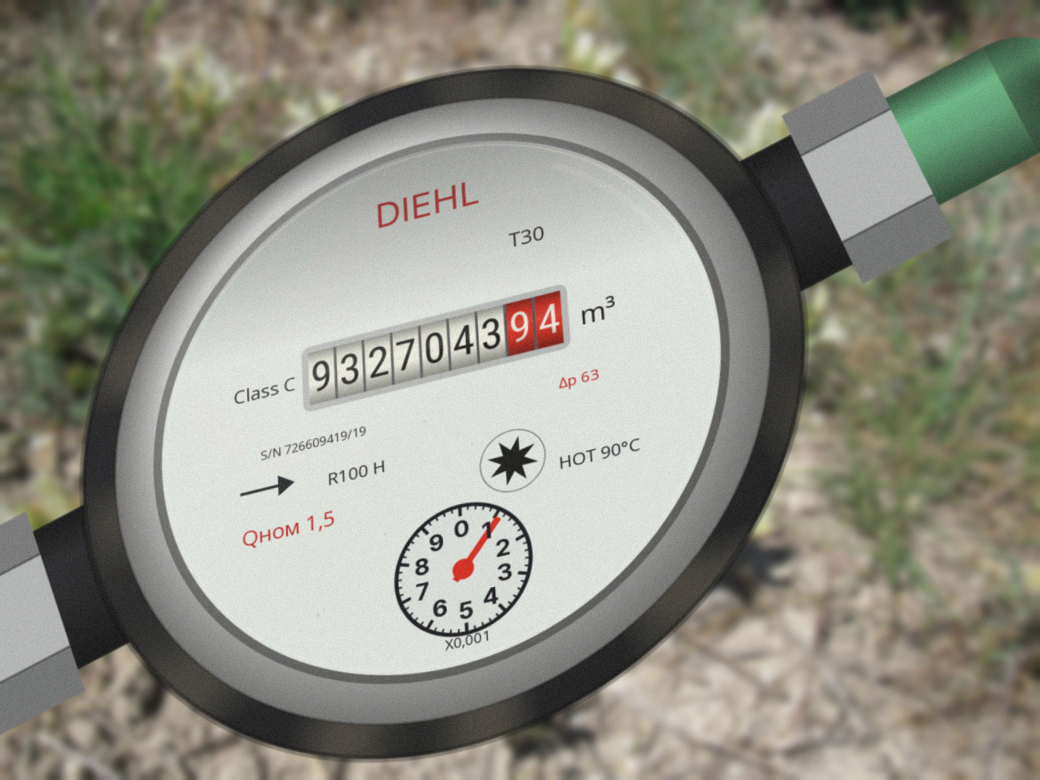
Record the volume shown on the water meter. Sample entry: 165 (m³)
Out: 9327043.941 (m³)
